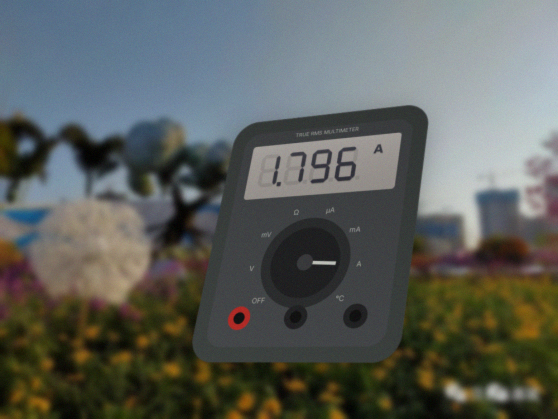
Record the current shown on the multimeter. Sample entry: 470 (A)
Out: 1.796 (A)
